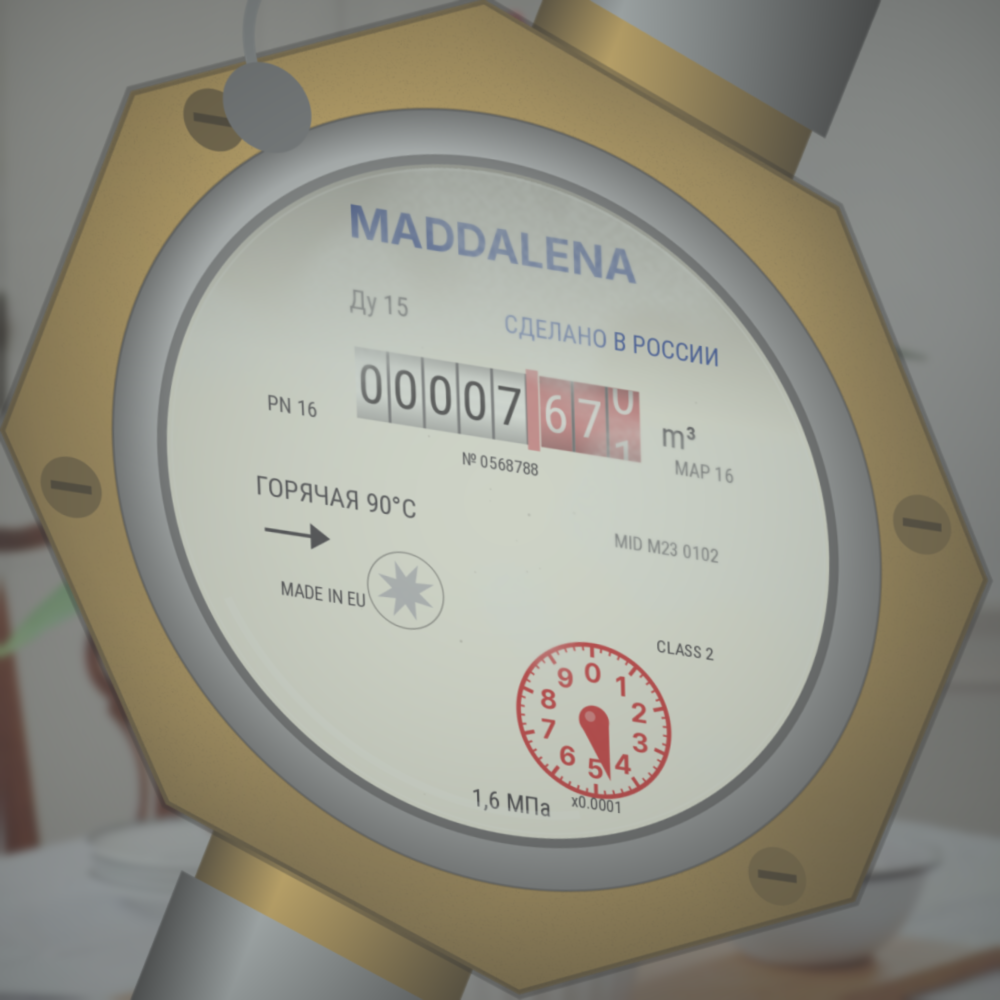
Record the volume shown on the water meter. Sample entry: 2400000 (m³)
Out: 7.6704 (m³)
